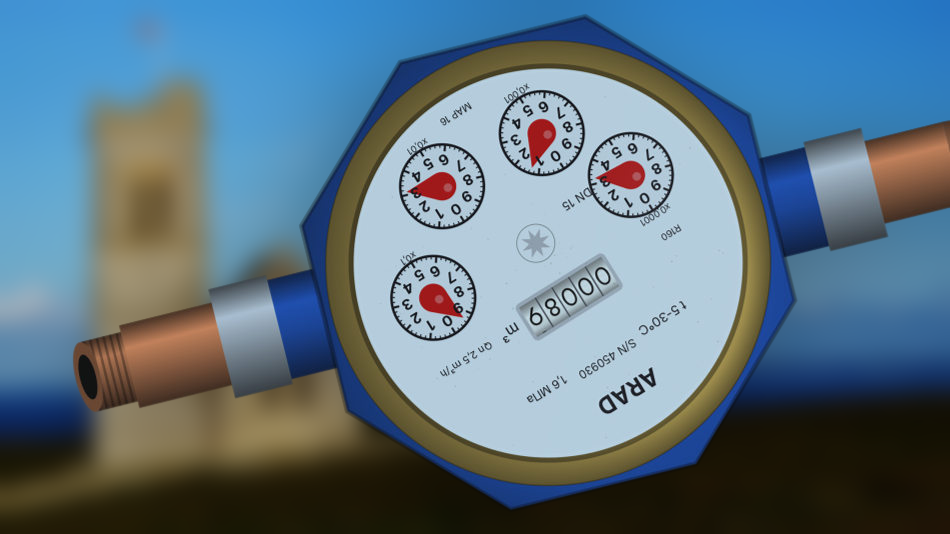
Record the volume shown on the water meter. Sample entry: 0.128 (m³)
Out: 88.9313 (m³)
